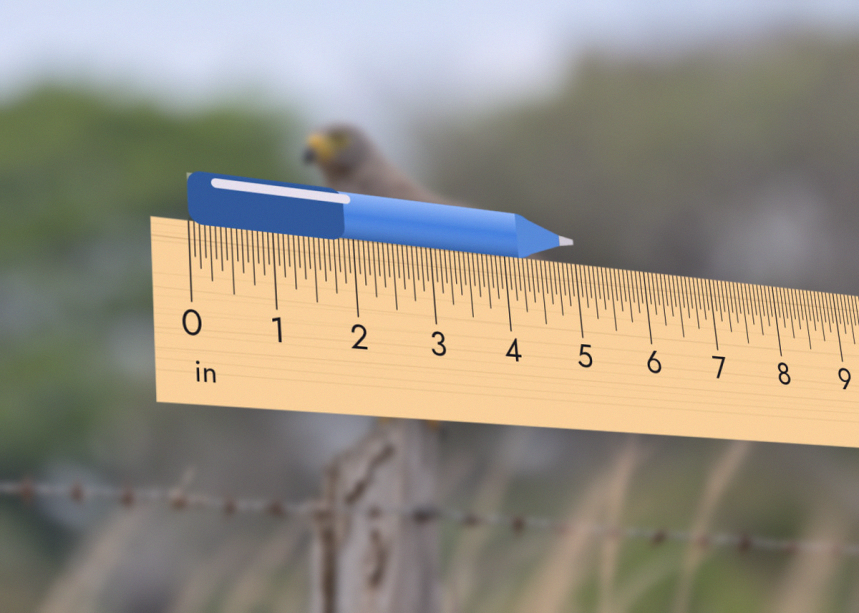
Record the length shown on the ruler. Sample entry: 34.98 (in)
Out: 5 (in)
